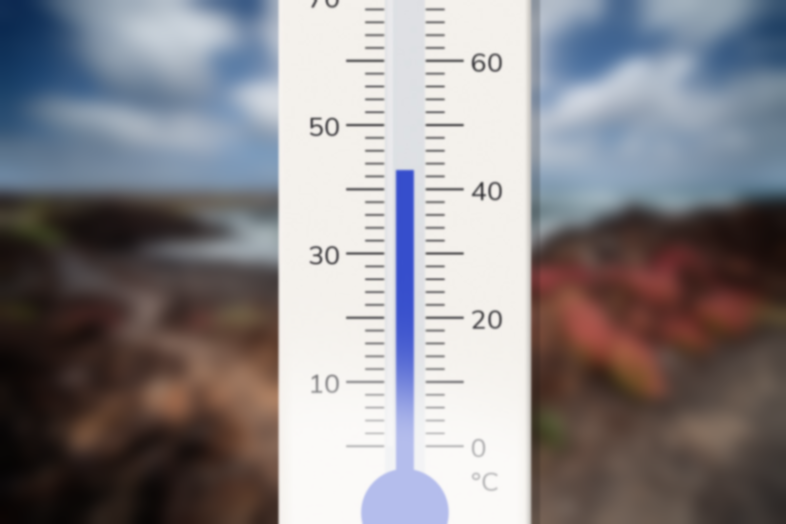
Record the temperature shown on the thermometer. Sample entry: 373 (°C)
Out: 43 (°C)
